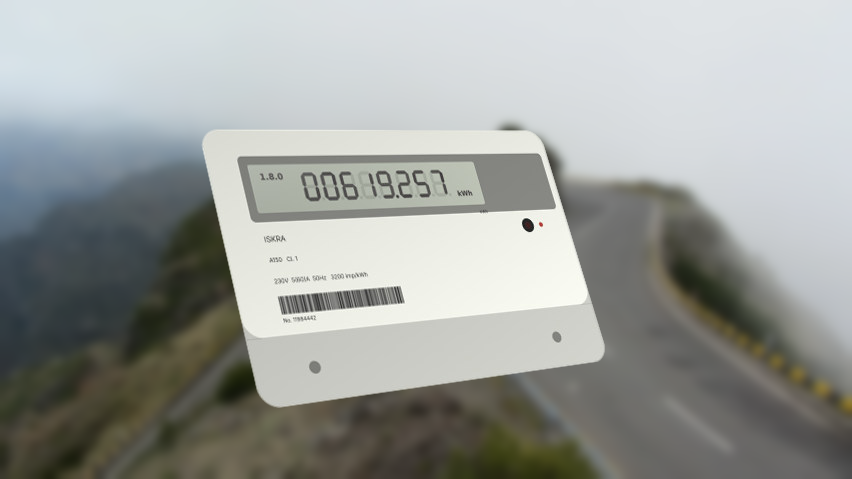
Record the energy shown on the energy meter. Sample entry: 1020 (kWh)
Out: 619.257 (kWh)
